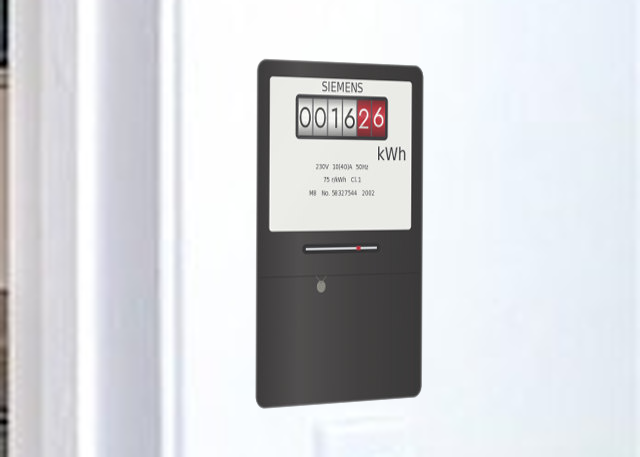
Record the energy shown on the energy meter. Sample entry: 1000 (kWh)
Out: 16.26 (kWh)
